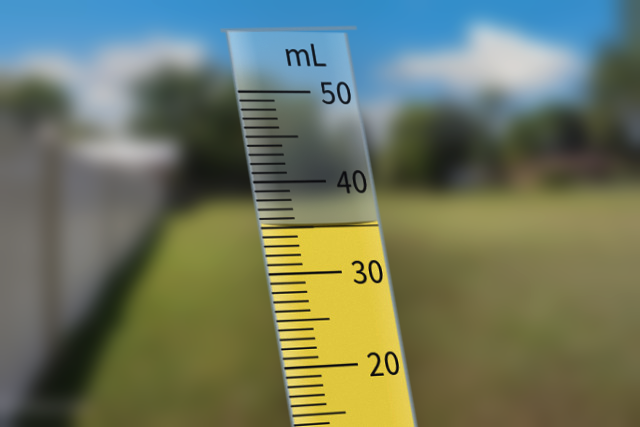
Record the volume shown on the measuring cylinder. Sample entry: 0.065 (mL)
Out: 35 (mL)
